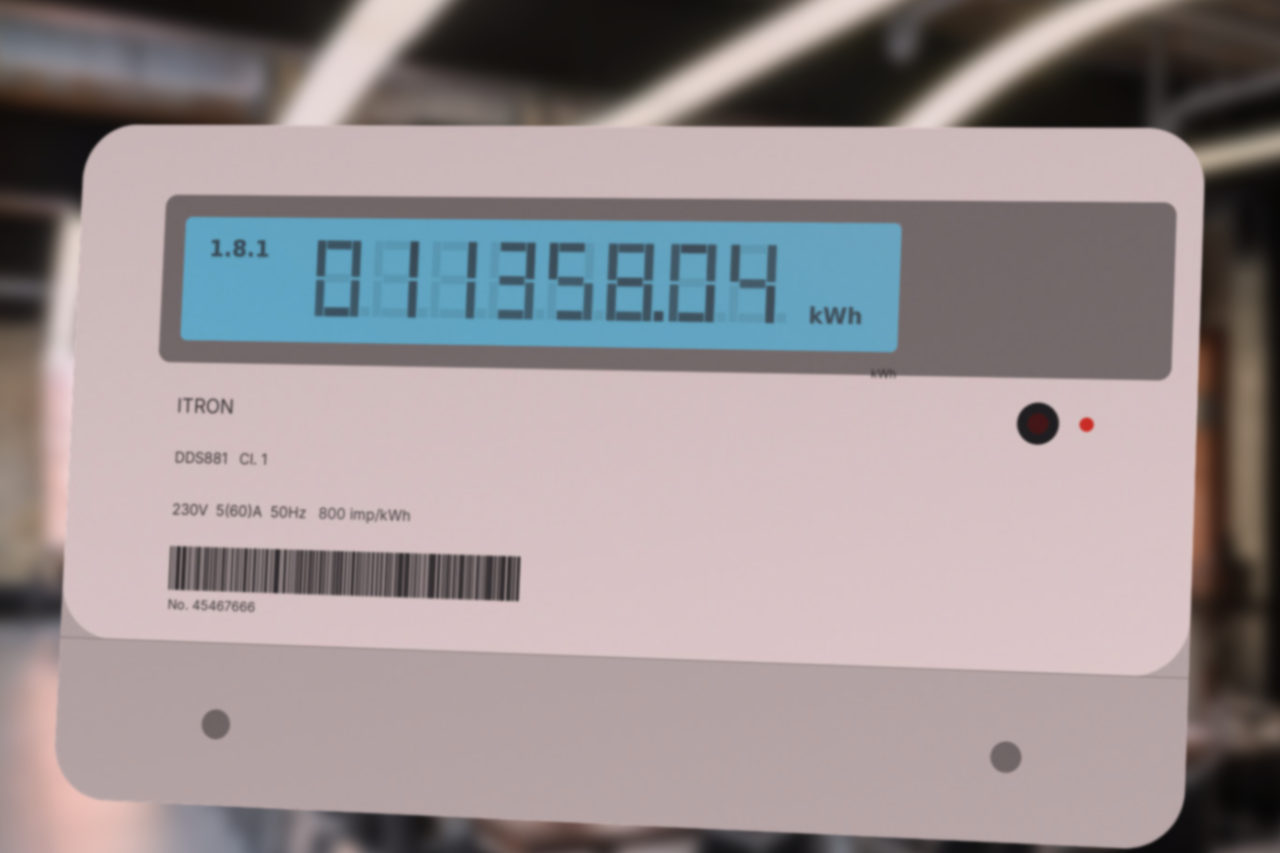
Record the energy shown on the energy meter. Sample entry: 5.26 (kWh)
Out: 11358.04 (kWh)
